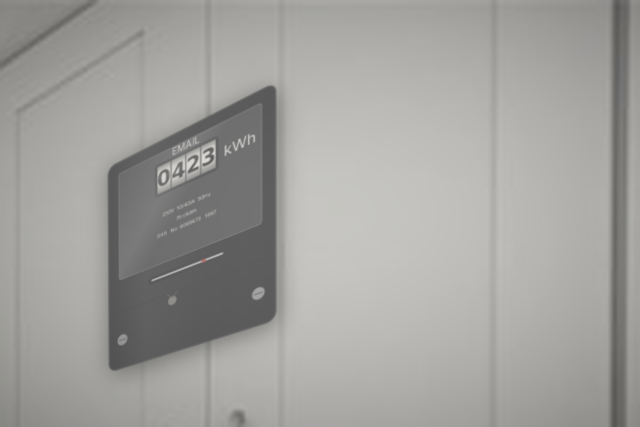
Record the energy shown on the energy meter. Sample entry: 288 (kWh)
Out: 423 (kWh)
